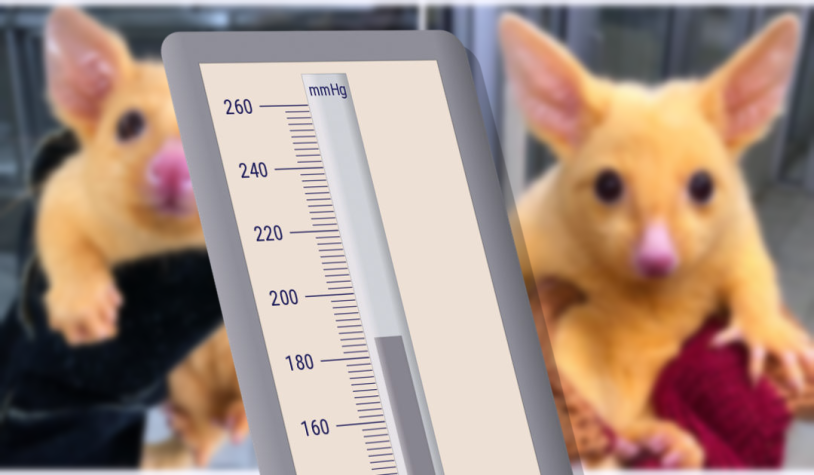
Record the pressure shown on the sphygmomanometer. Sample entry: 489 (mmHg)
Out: 186 (mmHg)
